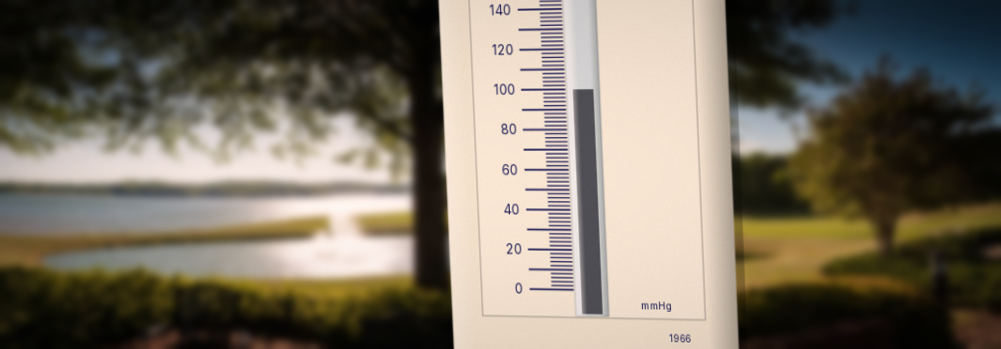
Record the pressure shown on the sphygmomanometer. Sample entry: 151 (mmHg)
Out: 100 (mmHg)
